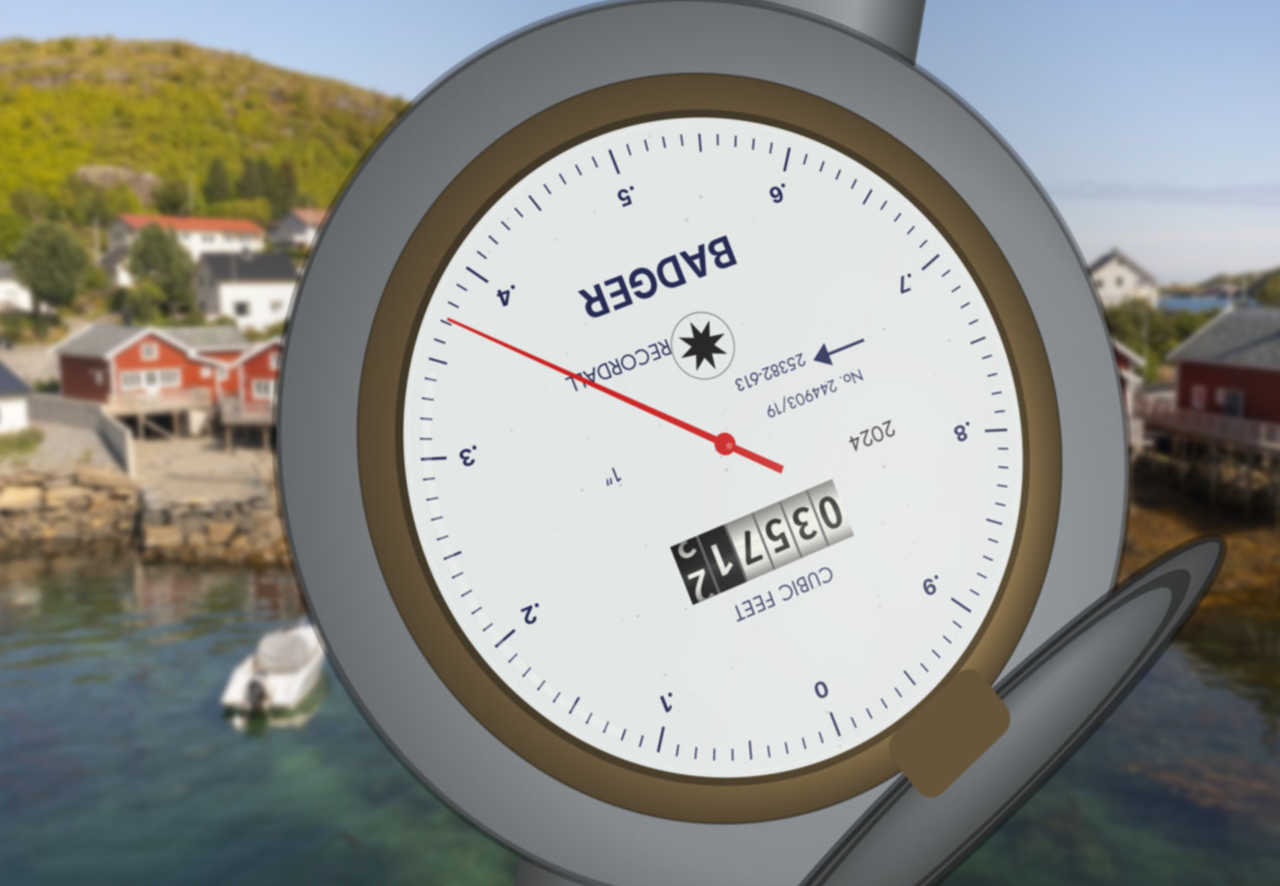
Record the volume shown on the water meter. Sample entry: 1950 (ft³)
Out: 35712.37 (ft³)
